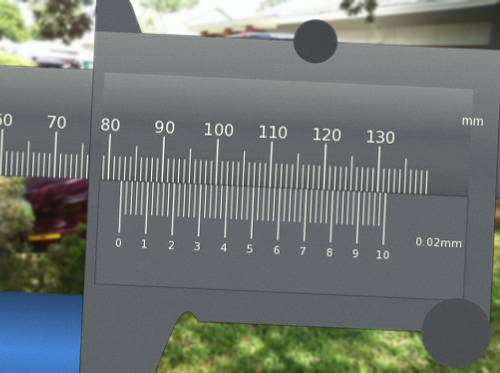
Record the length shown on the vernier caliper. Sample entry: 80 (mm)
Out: 82.5 (mm)
